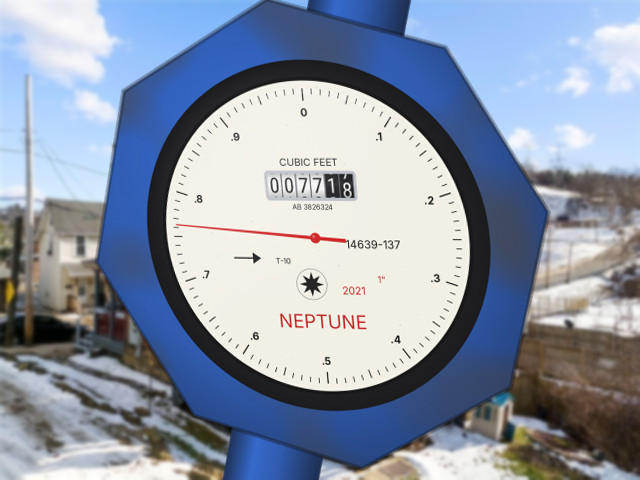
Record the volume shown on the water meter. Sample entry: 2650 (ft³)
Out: 7717.76 (ft³)
